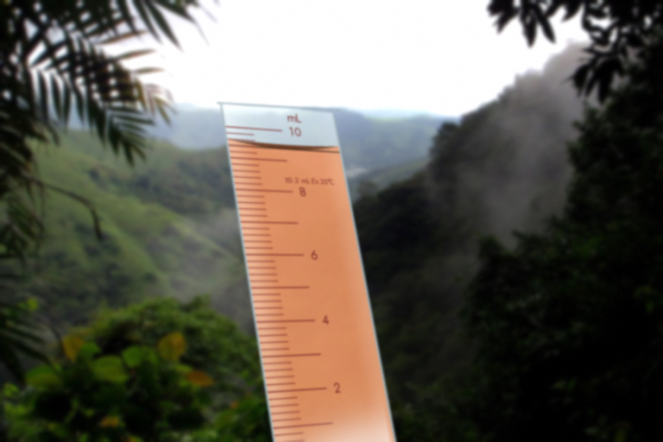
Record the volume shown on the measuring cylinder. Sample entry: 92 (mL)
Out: 9.4 (mL)
